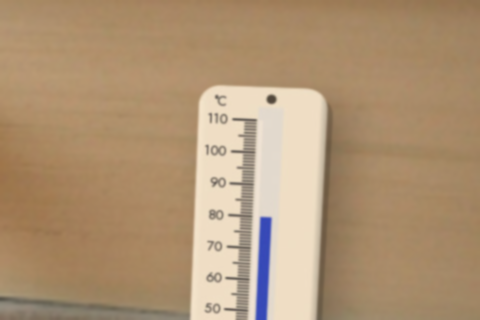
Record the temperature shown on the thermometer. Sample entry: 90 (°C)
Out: 80 (°C)
